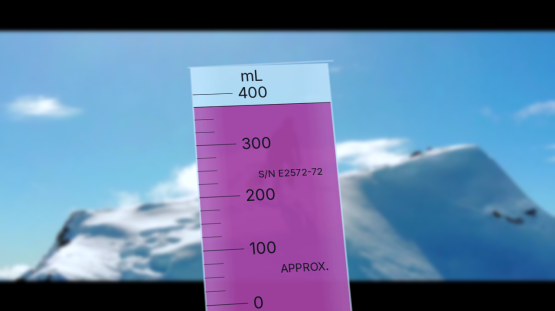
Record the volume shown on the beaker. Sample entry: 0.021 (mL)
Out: 375 (mL)
